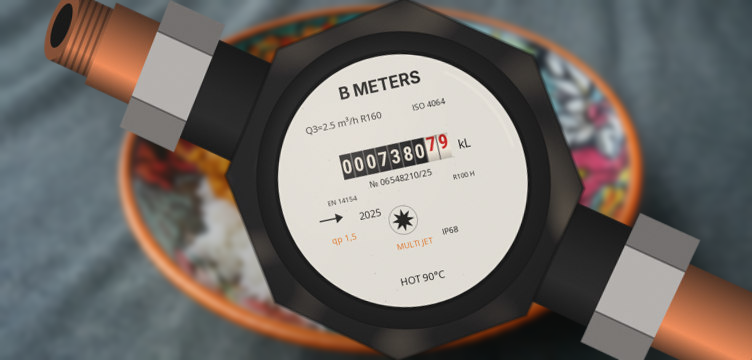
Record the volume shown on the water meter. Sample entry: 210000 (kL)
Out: 7380.79 (kL)
